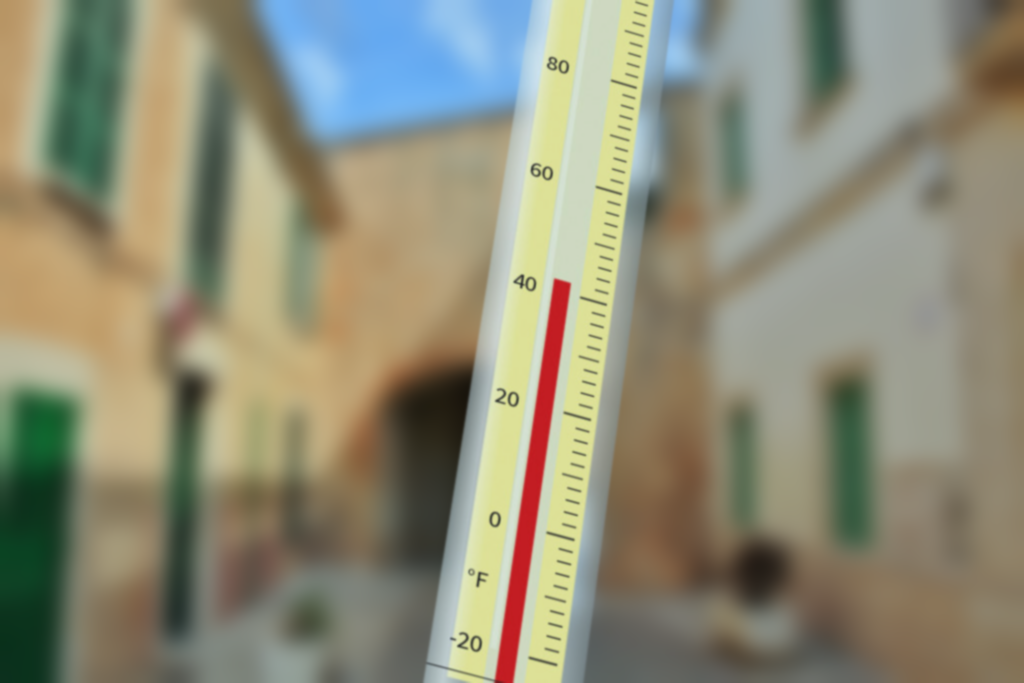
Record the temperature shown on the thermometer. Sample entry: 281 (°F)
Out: 42 (°F)
